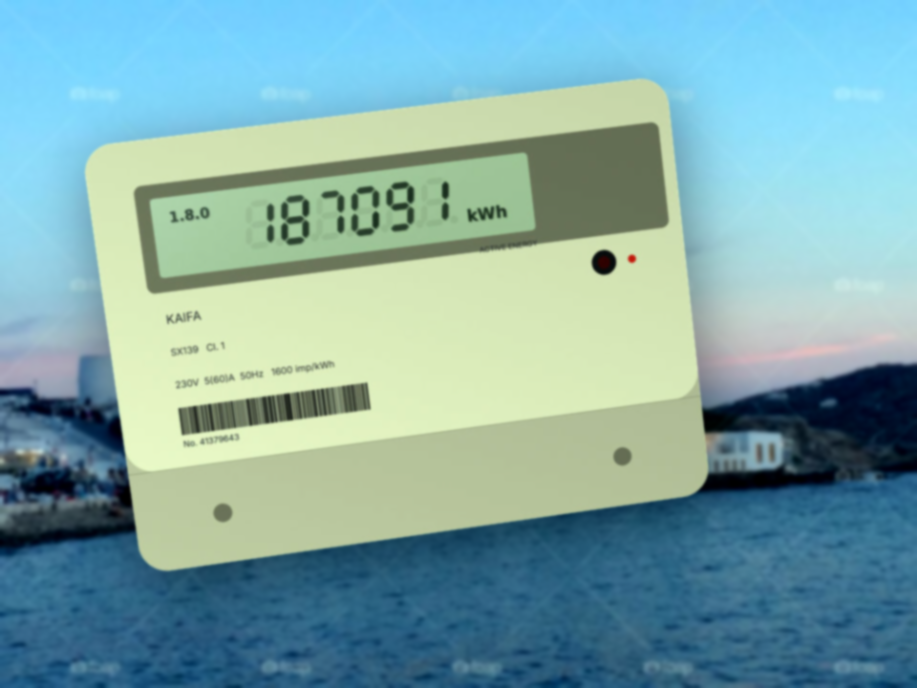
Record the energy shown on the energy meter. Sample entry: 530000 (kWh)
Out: 187091 (kWh)
